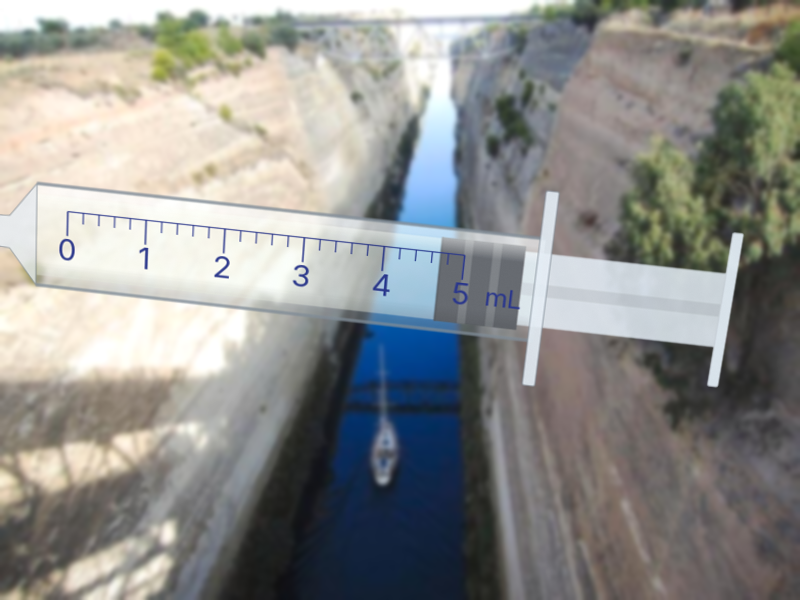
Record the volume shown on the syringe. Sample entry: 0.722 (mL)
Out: 4.7 (mL)
